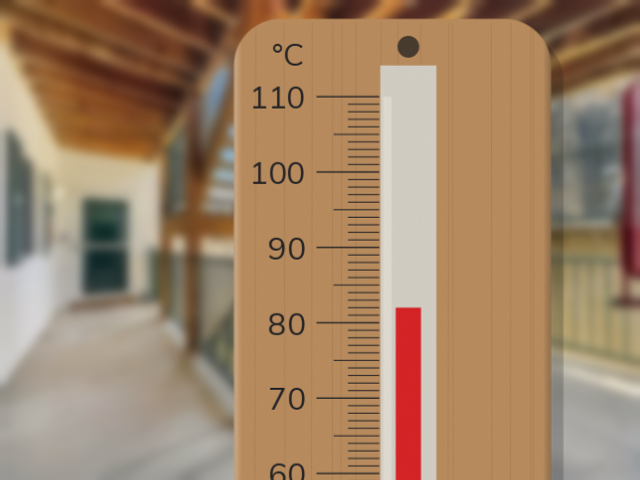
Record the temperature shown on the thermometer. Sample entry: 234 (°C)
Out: 82 (°C)
